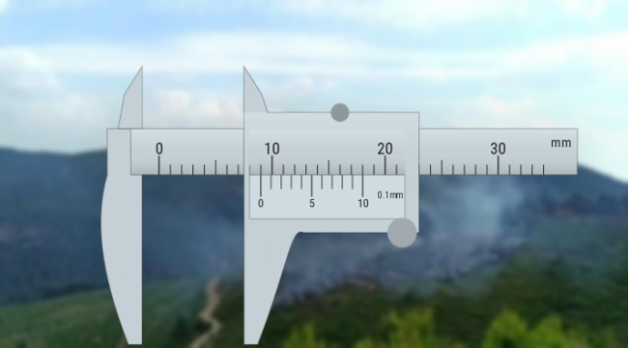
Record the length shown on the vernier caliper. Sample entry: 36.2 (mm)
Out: 9.0 (mm)
